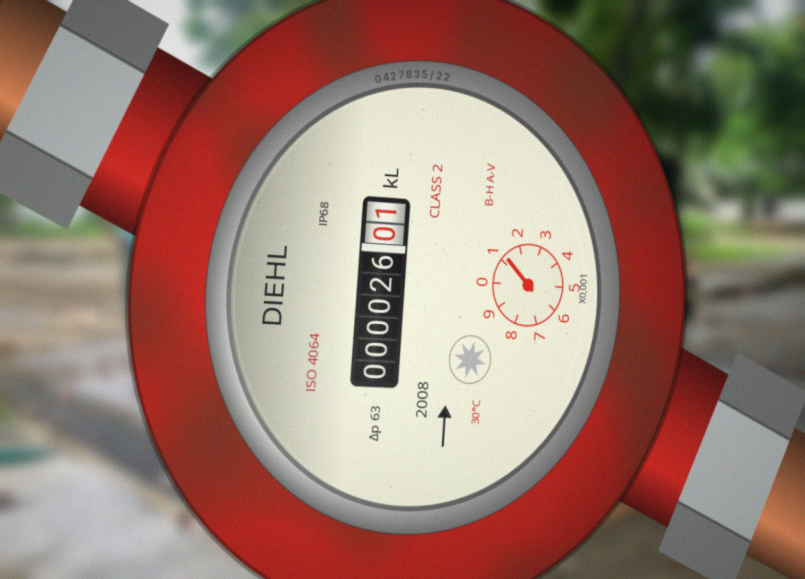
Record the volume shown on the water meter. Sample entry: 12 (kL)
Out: 26.011 (kL)
